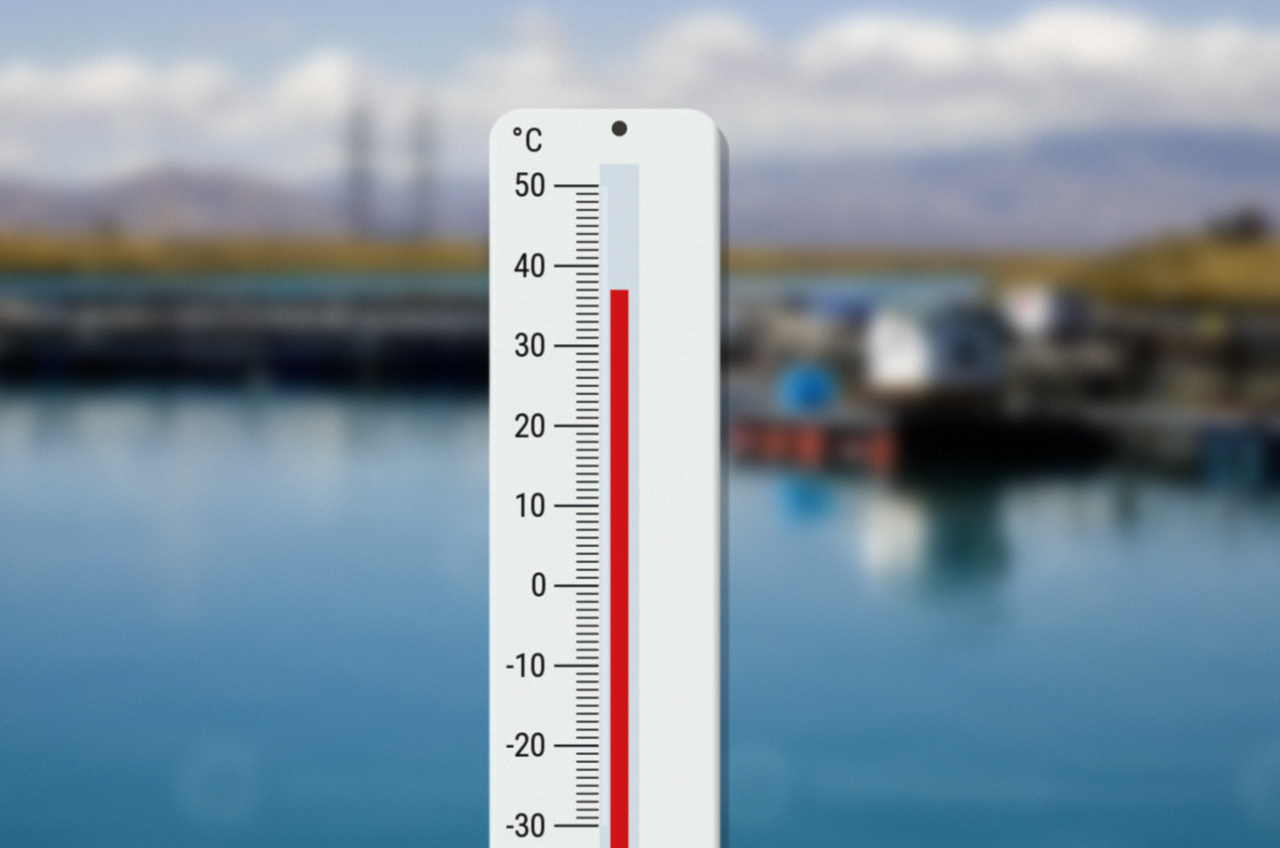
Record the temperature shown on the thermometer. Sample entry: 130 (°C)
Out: 37 (°C)
